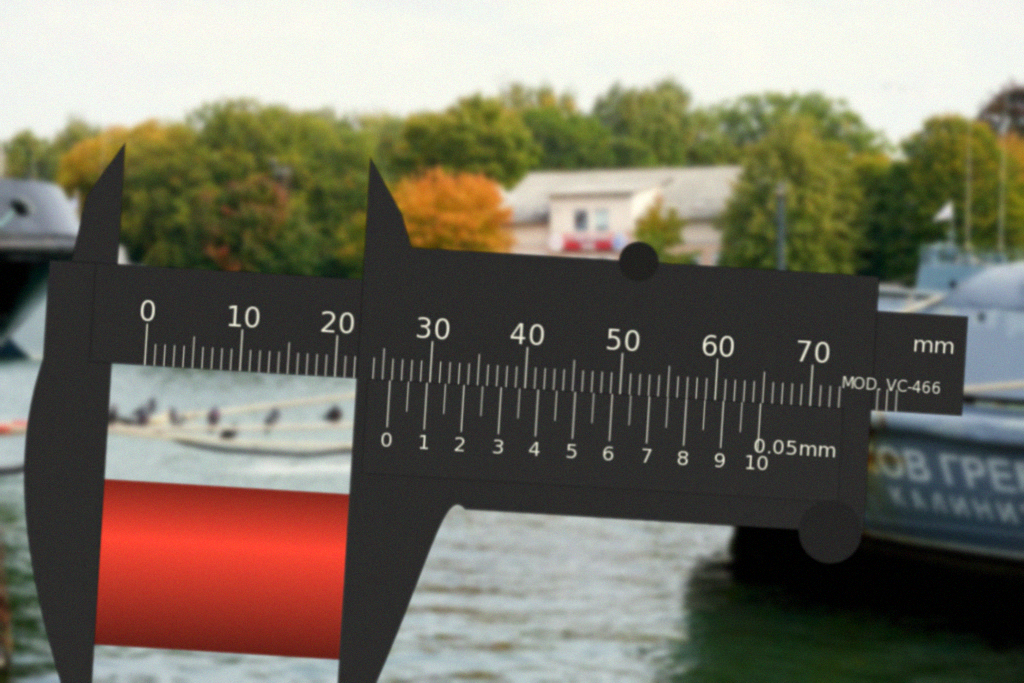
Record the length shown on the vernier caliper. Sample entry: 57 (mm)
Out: 25.8 (mm)
